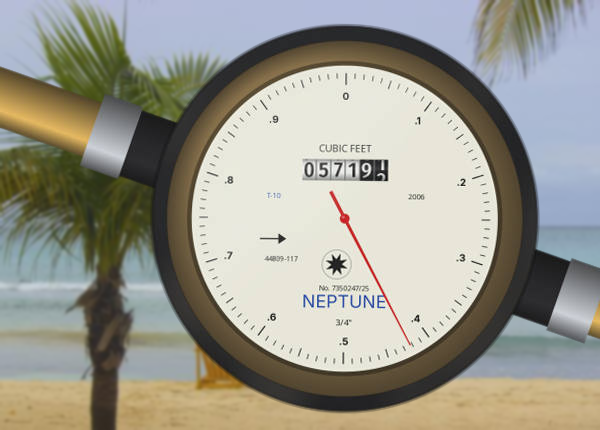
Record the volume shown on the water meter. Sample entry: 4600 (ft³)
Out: 57191.42 (ft³)
